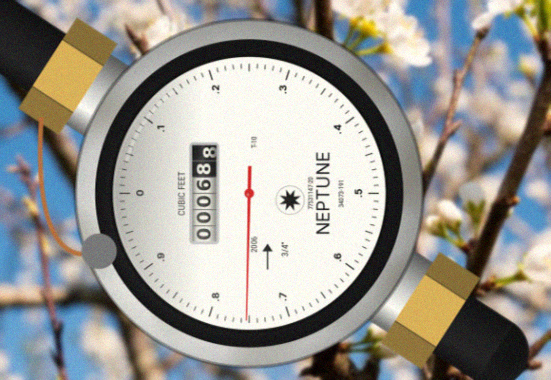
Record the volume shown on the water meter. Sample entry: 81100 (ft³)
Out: 687.75 (ft³)
